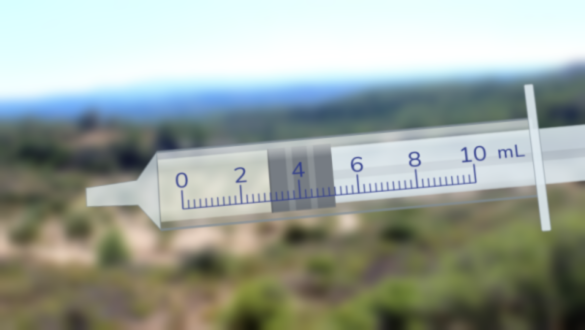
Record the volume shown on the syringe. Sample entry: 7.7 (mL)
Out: 3 (mL)
